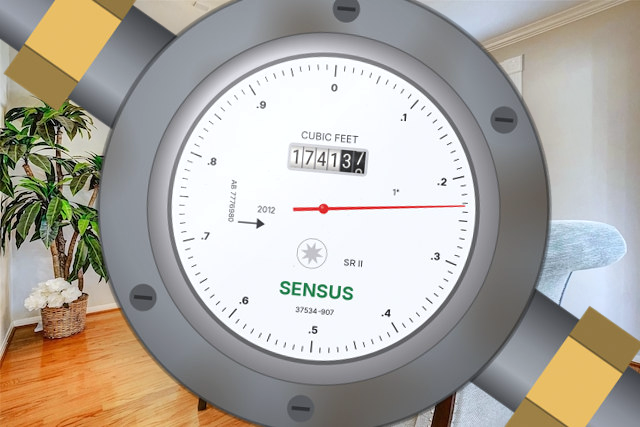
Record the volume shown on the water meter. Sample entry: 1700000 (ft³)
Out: 174137.23 (ft³)
